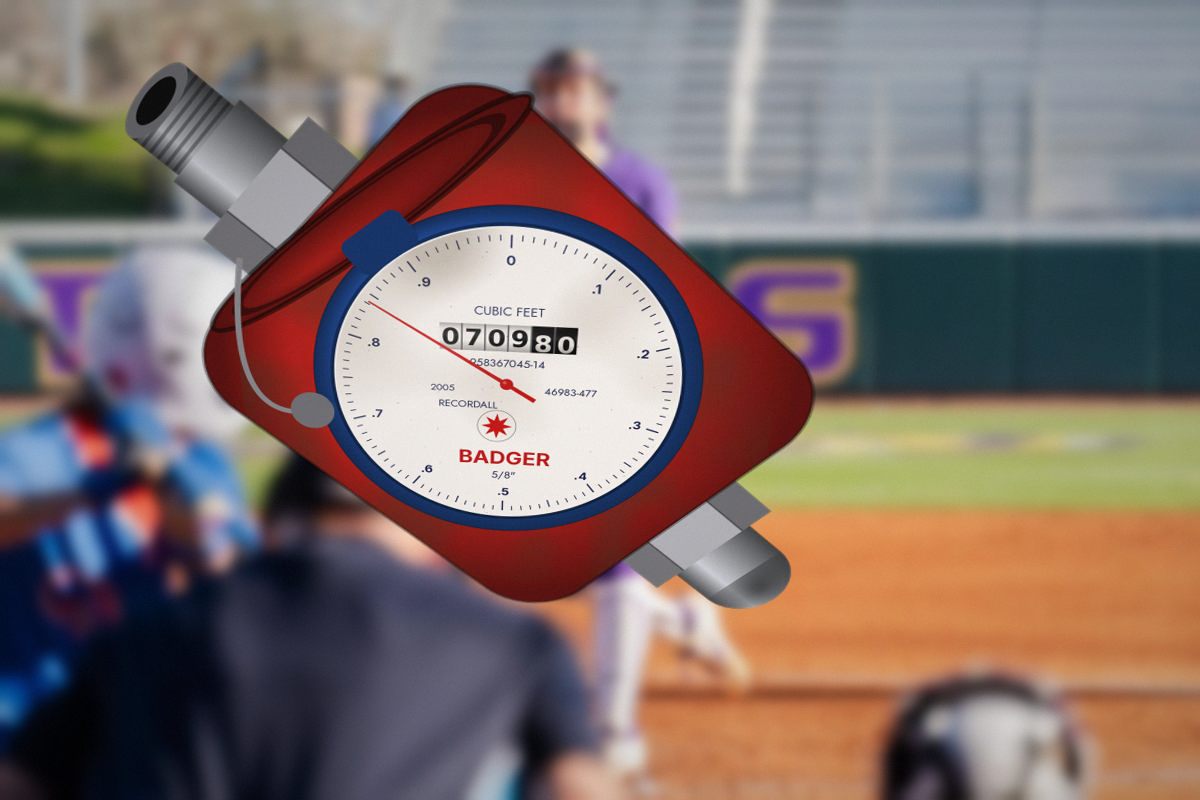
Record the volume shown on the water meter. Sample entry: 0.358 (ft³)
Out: 70979.84 (ft³)
